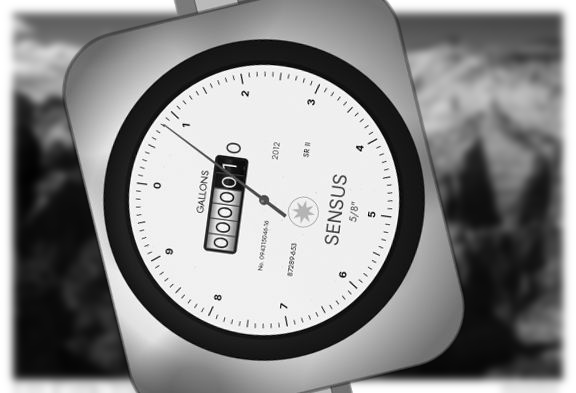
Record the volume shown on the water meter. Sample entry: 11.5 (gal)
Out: 10.8 (gal)
